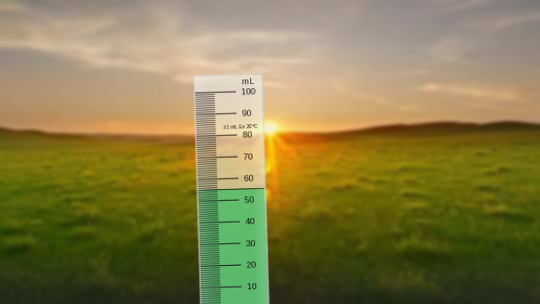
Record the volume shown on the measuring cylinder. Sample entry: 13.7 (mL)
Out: 55 (mL)
